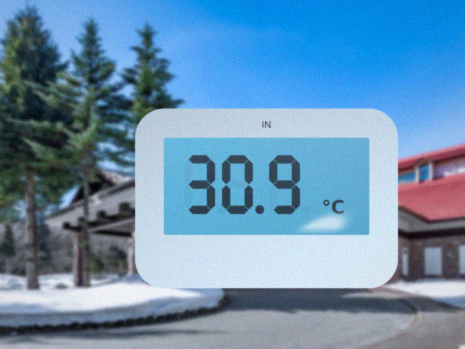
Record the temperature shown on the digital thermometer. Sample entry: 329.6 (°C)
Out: 30.9 (°C)
